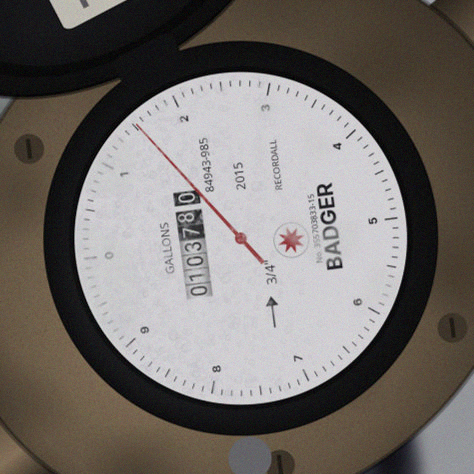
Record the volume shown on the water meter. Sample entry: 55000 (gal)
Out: 103781.5 (gal)
